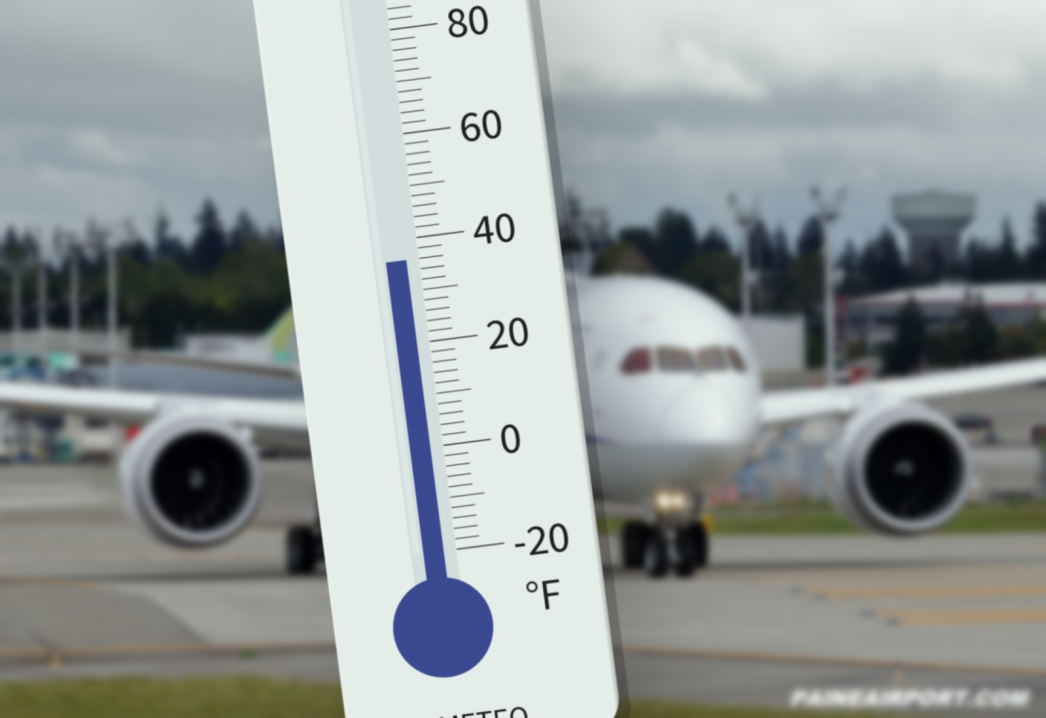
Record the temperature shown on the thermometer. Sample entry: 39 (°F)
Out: 36 (°F)
